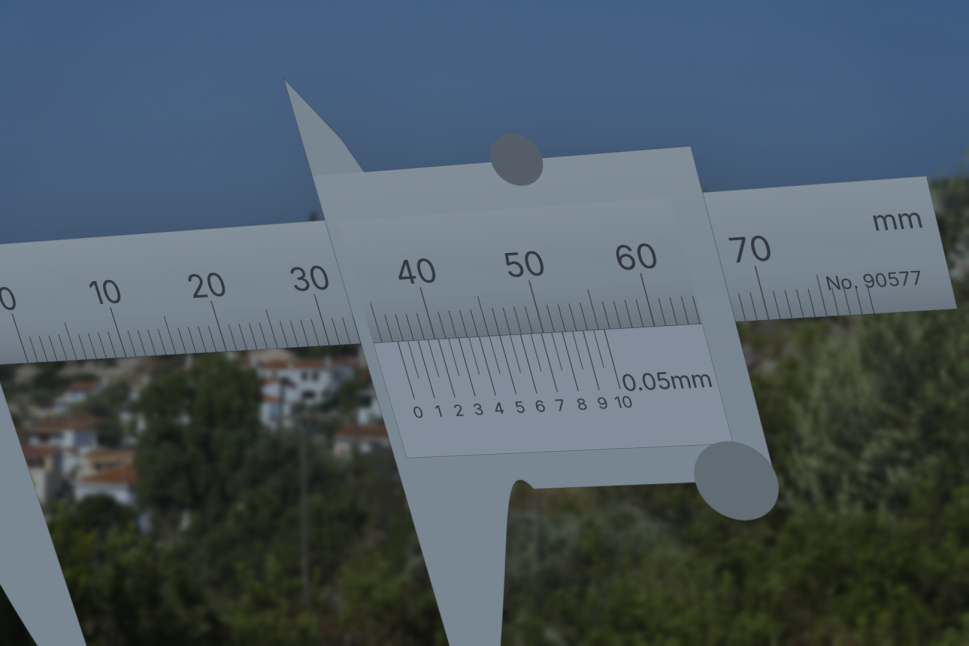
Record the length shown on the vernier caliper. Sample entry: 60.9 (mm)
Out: 36.5 (mm)
